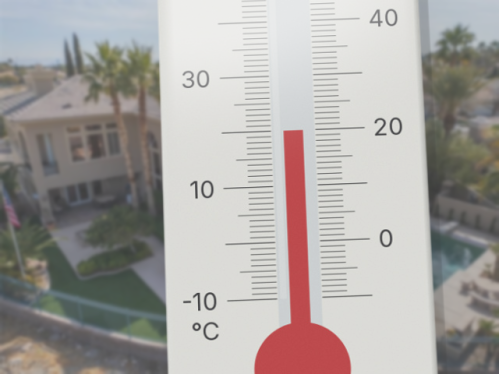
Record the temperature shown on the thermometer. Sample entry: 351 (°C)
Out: 20 (°C)
